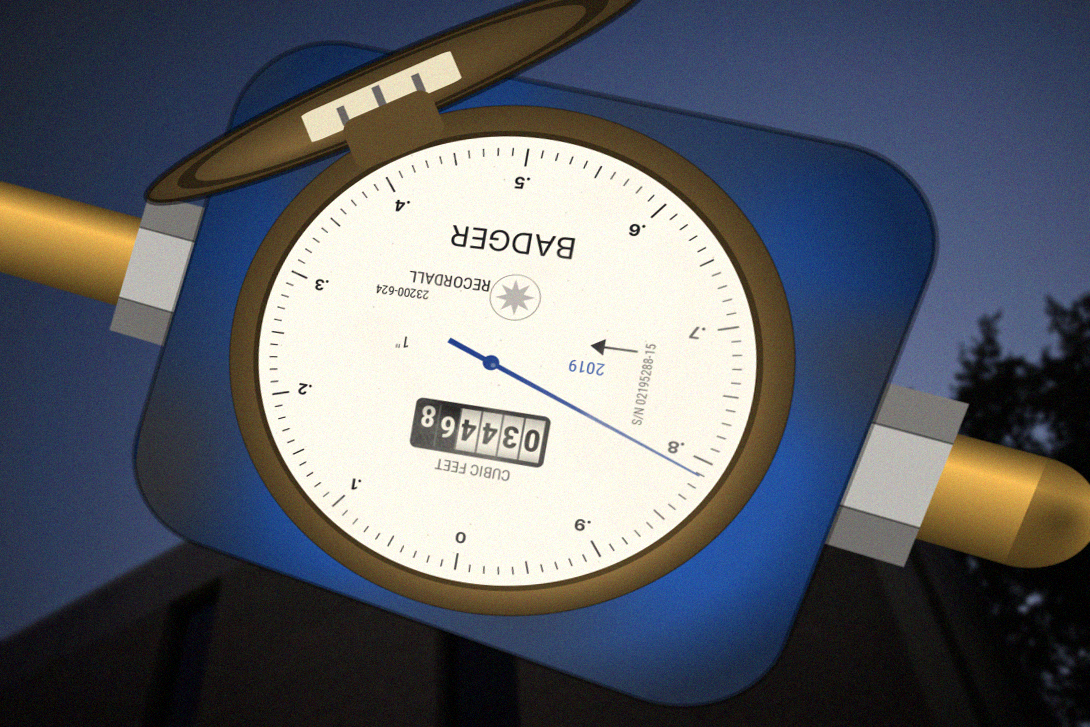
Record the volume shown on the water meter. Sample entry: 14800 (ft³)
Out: 34467.81 (ft³)
